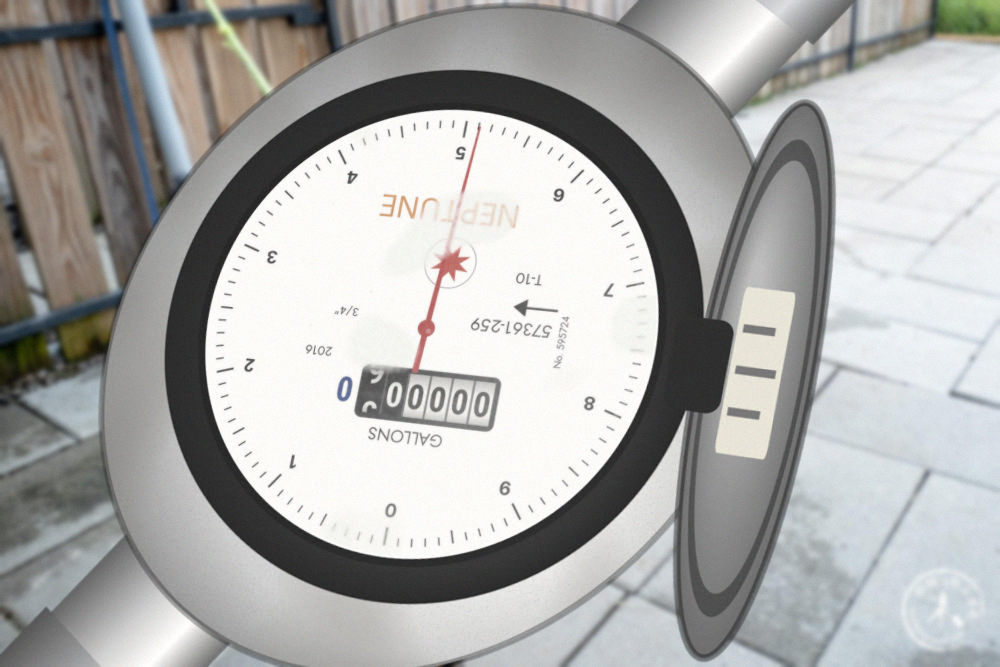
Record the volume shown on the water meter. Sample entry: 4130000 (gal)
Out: 55.1 (gal)
